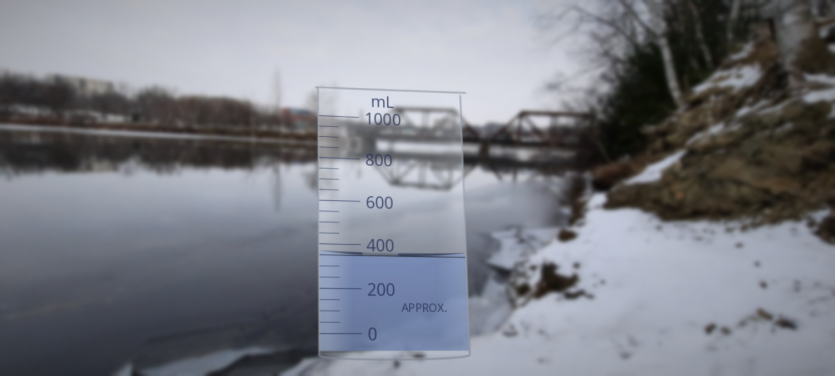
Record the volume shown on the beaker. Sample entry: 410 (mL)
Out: 350 (mL)
